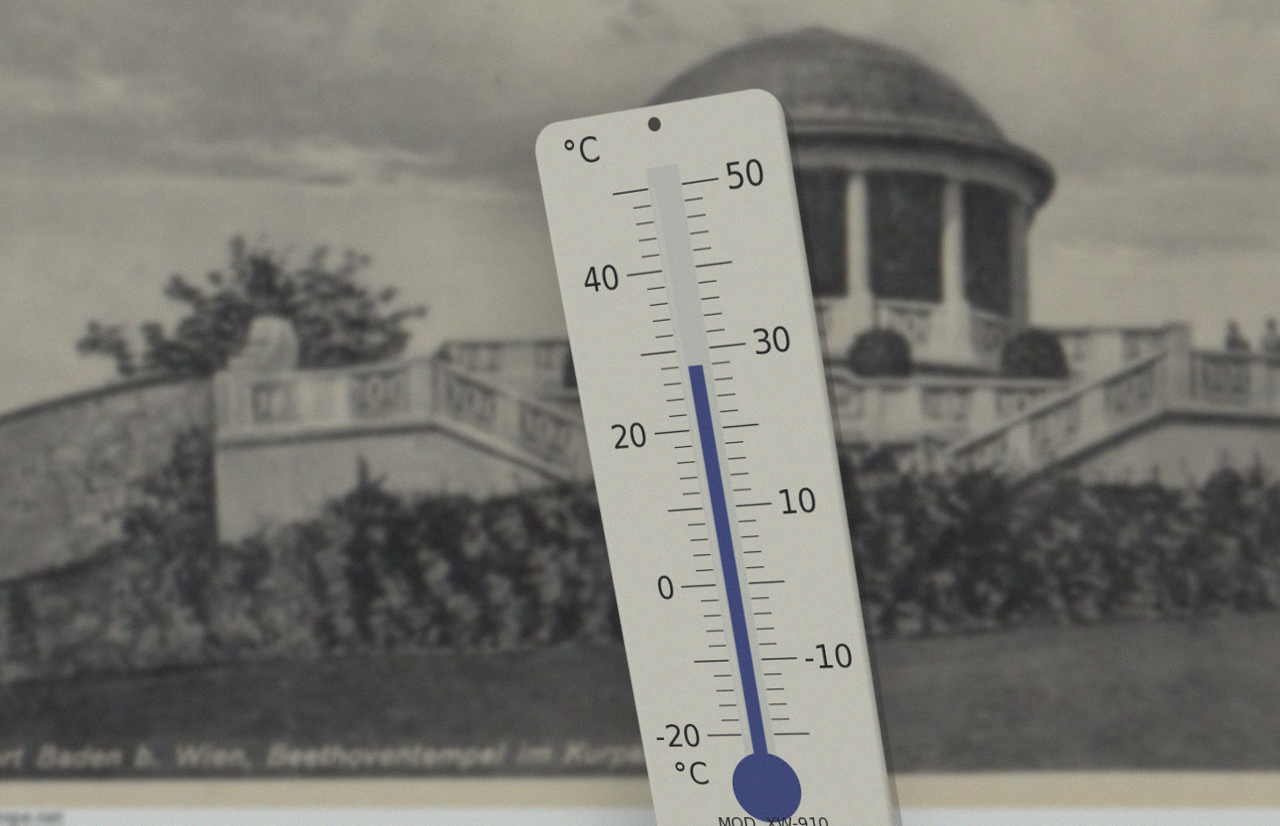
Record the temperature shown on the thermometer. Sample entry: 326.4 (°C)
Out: 28 (°C)
